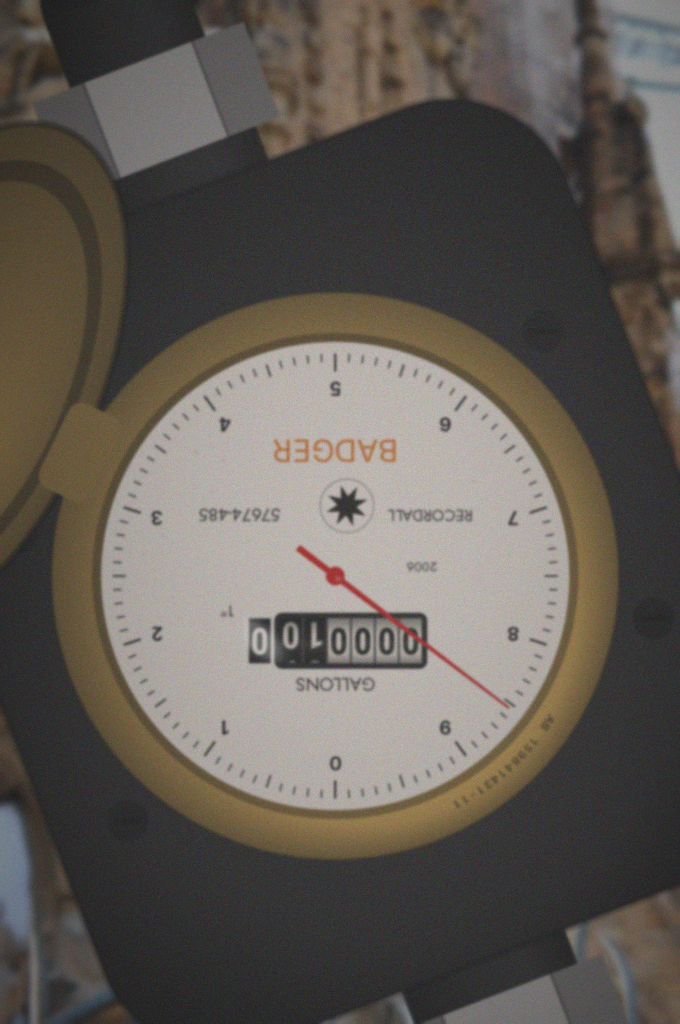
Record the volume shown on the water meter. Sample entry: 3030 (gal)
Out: 98.5 (gal)
